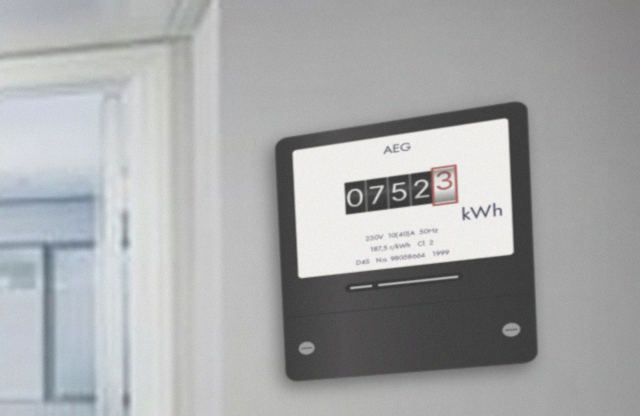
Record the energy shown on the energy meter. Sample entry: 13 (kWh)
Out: 752.3 (kWh)
